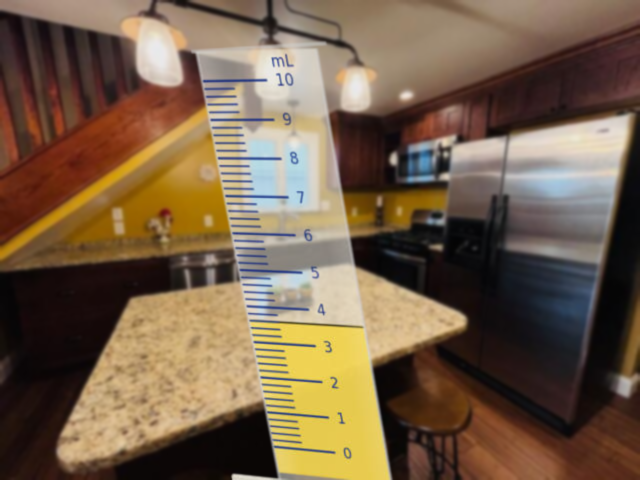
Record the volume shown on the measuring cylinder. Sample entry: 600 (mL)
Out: 3.6 (mL)
